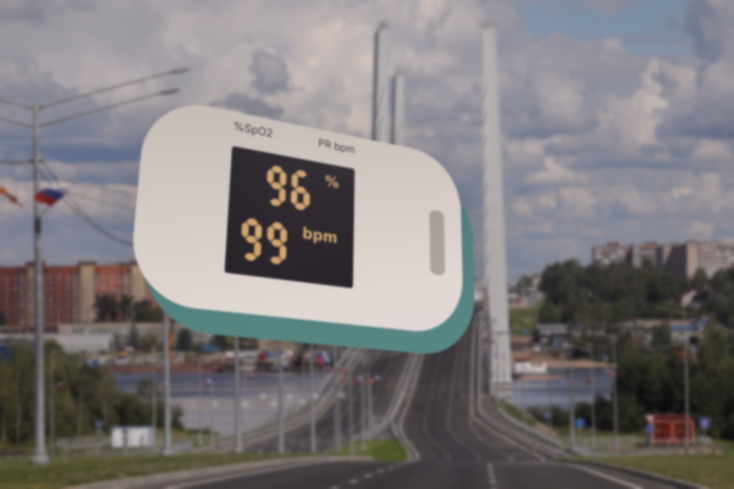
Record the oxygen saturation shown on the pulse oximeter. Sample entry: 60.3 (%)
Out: 96 (%)
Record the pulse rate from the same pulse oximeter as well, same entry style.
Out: 99 (bpm)
